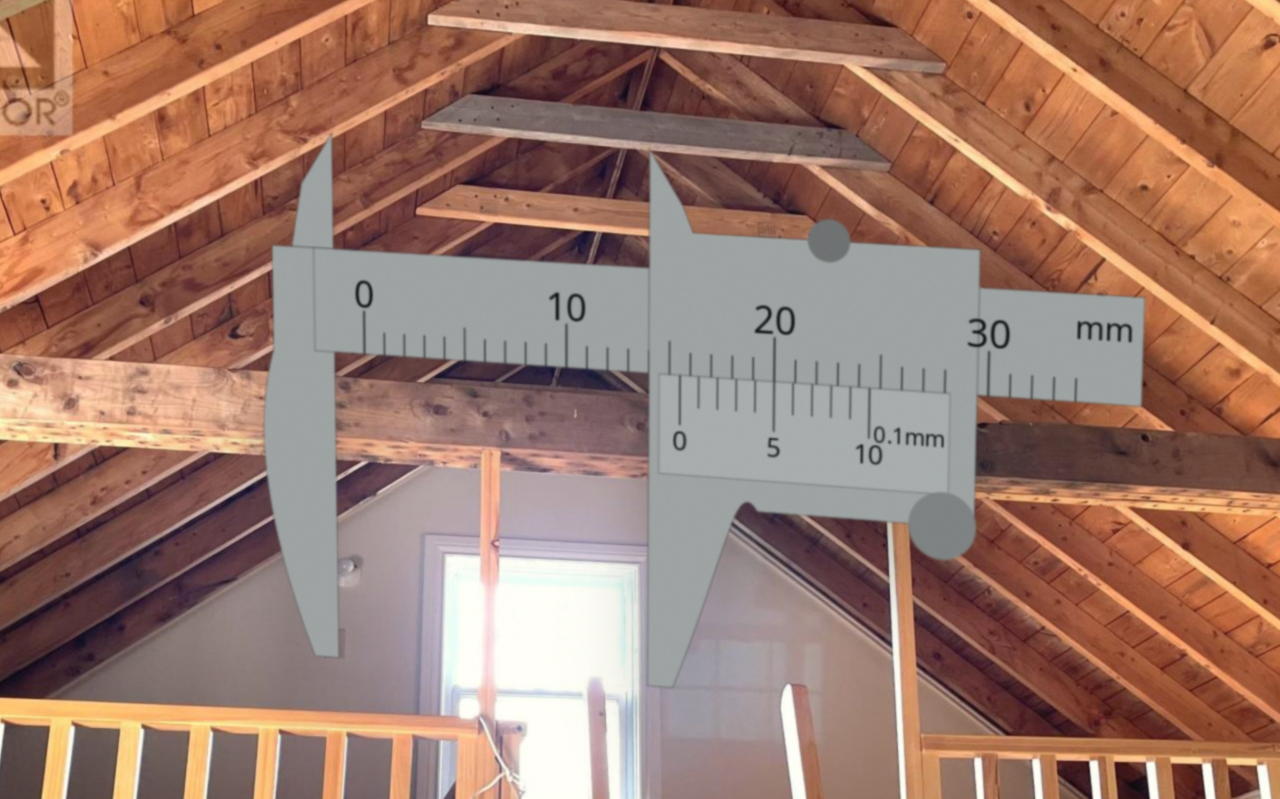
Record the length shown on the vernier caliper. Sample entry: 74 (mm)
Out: 15.5 (mm)
